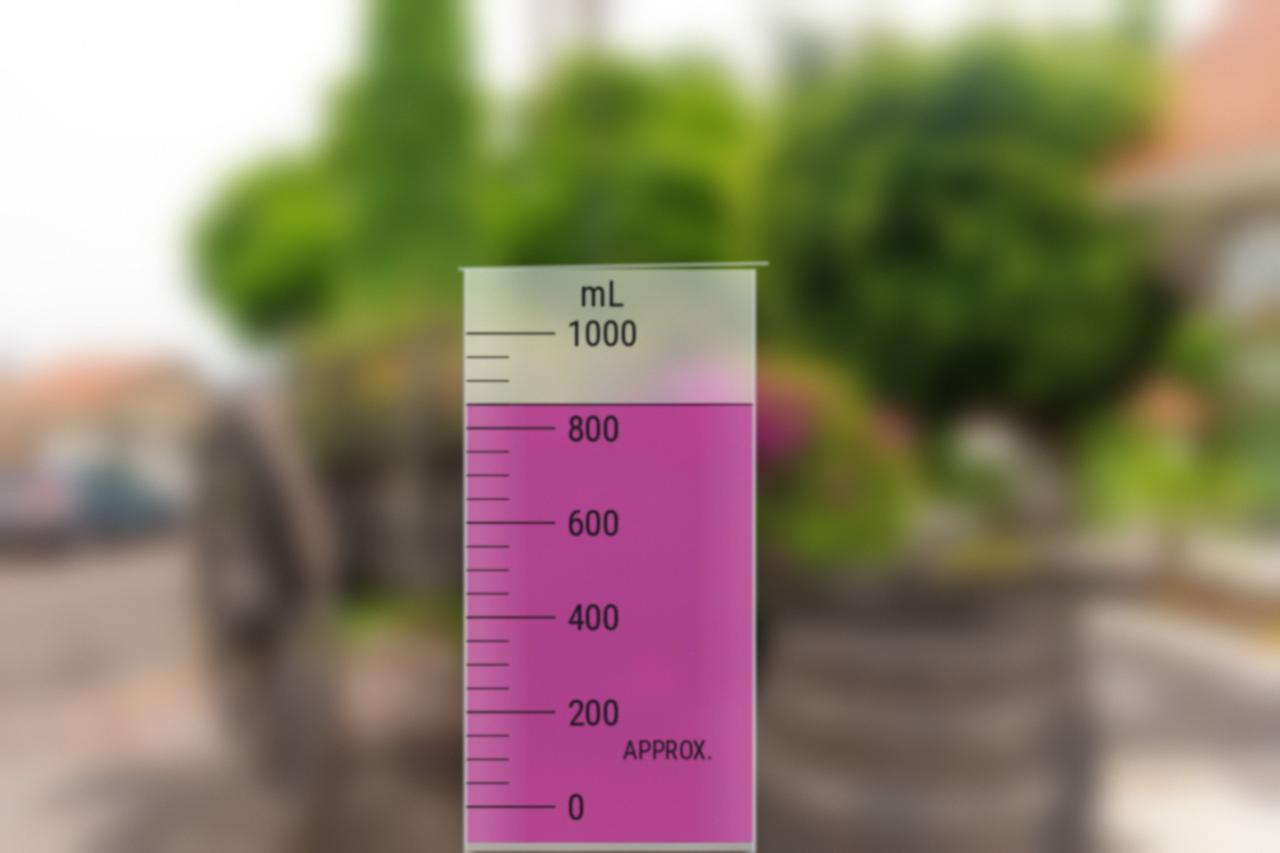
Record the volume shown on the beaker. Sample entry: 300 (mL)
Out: 850 (mL)
